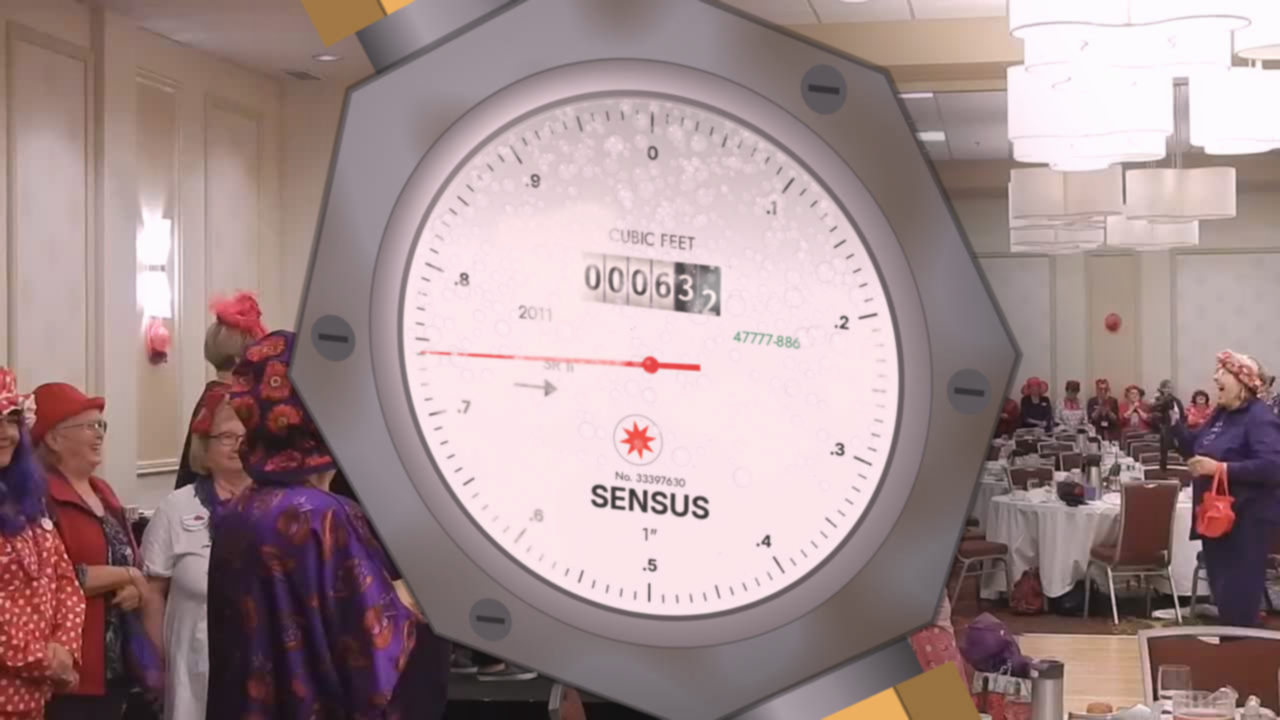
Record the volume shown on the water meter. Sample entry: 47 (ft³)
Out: 631.74 (ft³)
